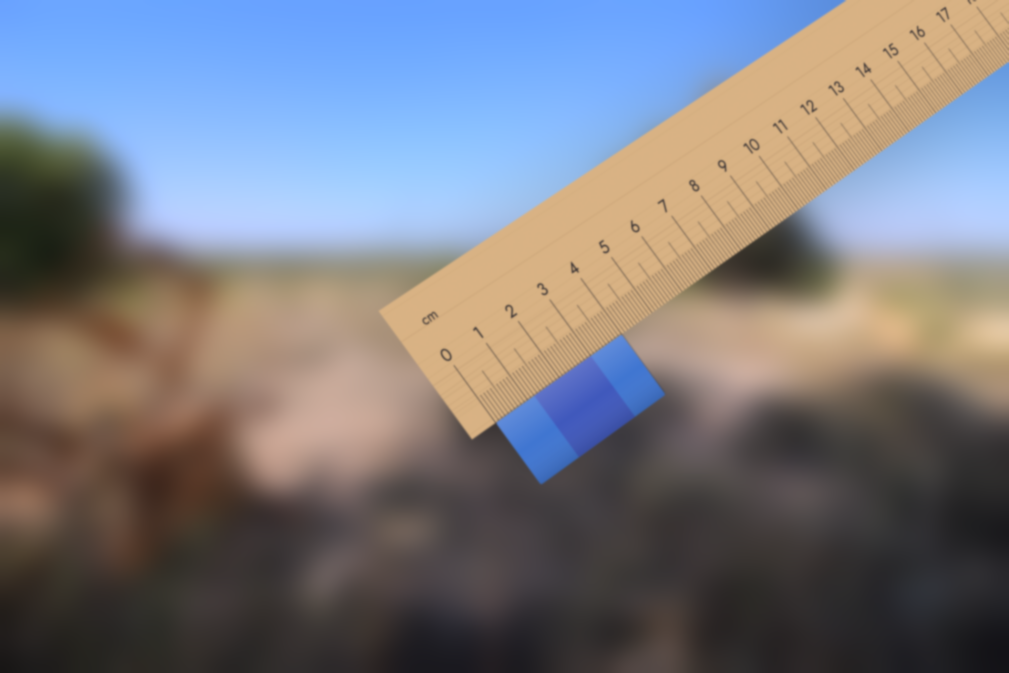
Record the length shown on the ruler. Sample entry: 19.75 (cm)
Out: 4 (cm)
